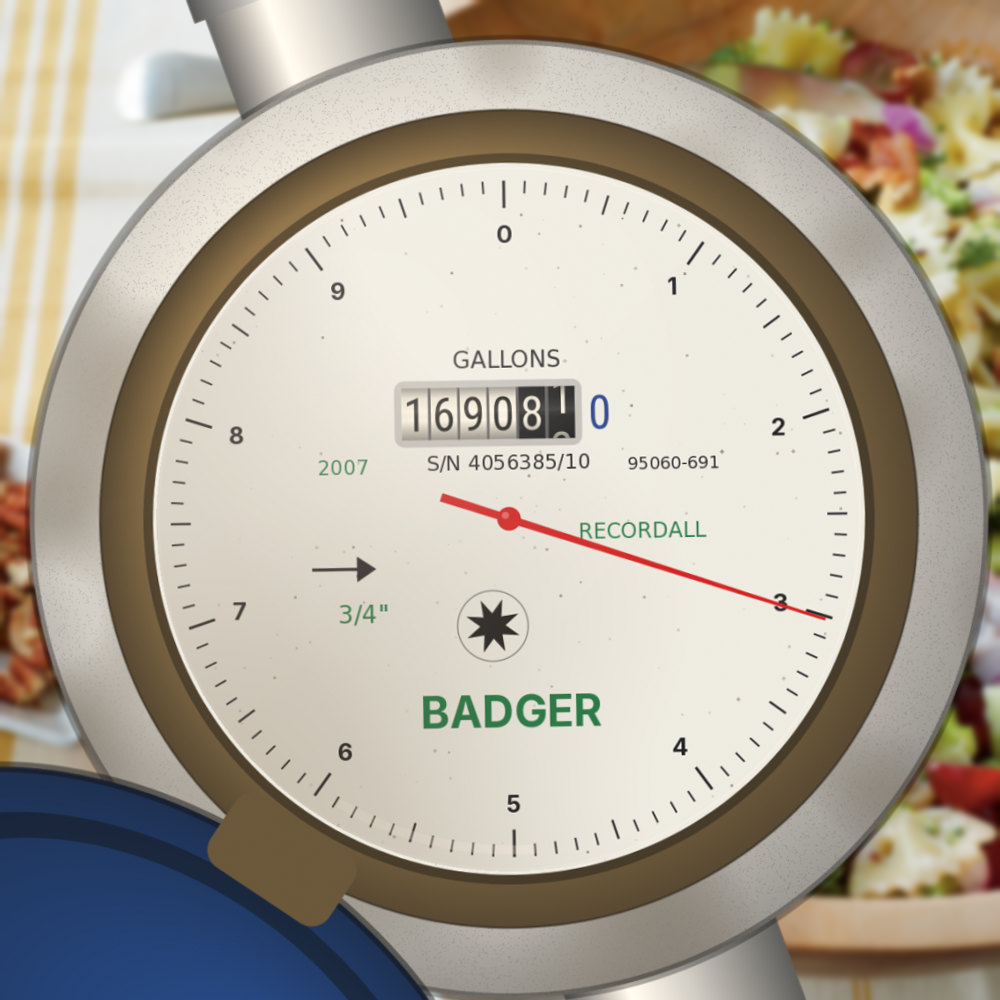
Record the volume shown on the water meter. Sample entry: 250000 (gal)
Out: 1690813.0 (gal)
